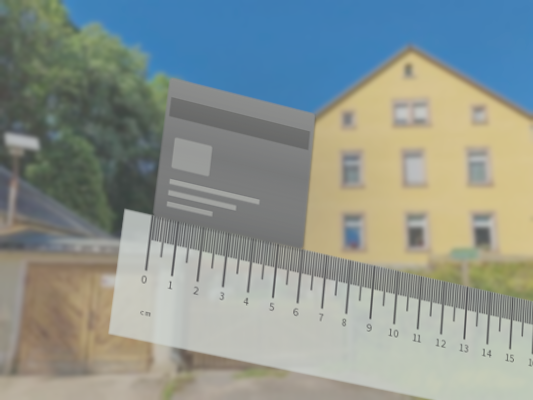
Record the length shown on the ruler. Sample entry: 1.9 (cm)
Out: 6 (cm)
